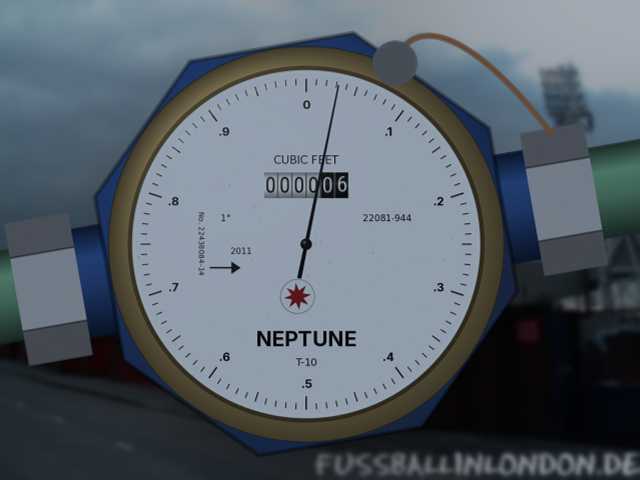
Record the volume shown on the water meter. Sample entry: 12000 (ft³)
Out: 6.03 (ft³)
